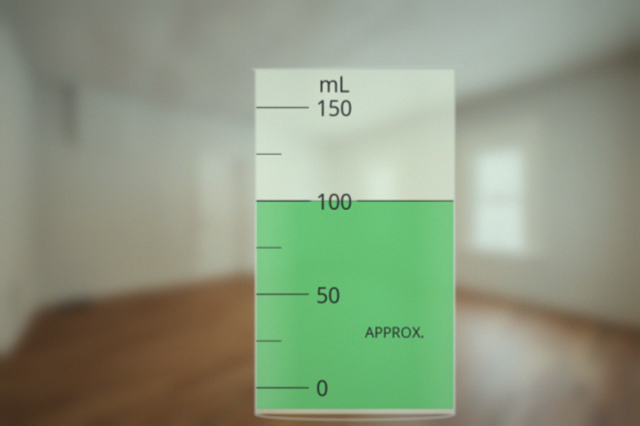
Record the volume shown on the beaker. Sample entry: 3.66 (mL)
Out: 100 (mL)
